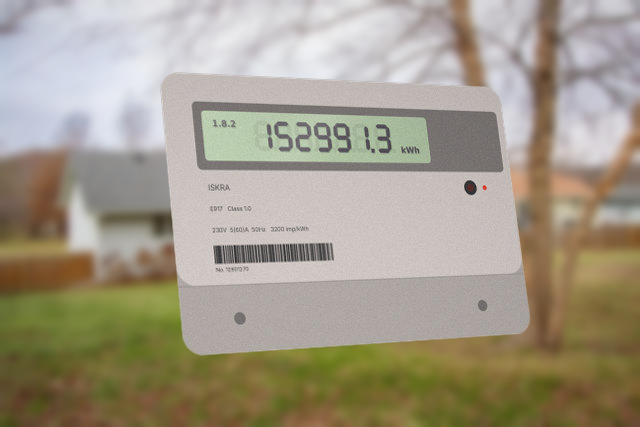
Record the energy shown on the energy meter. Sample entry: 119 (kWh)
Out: 152991.3 (kWh)
